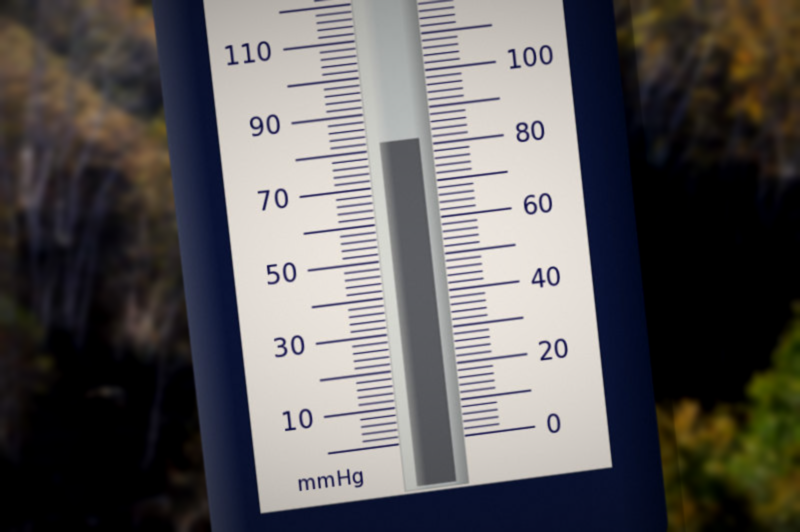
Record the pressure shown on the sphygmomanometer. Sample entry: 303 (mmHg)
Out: 82 (mmHg)
